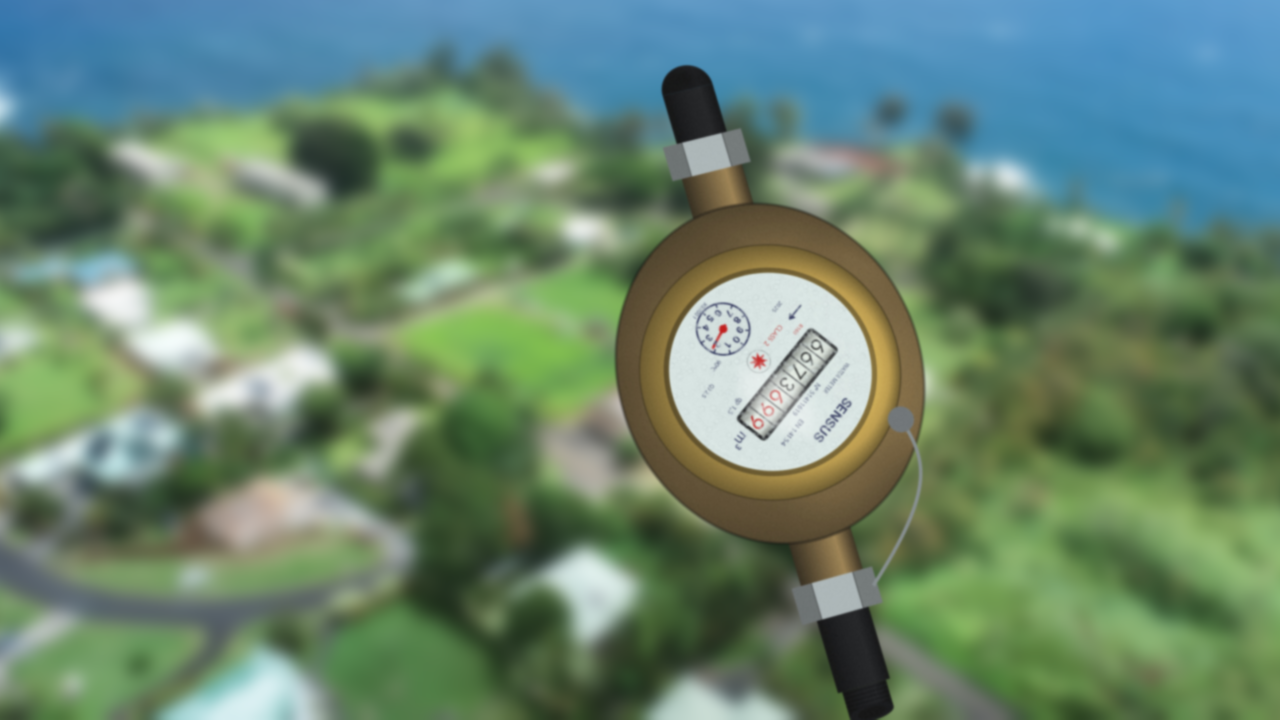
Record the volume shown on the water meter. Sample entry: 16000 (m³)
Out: 6673.6992 (m³)
